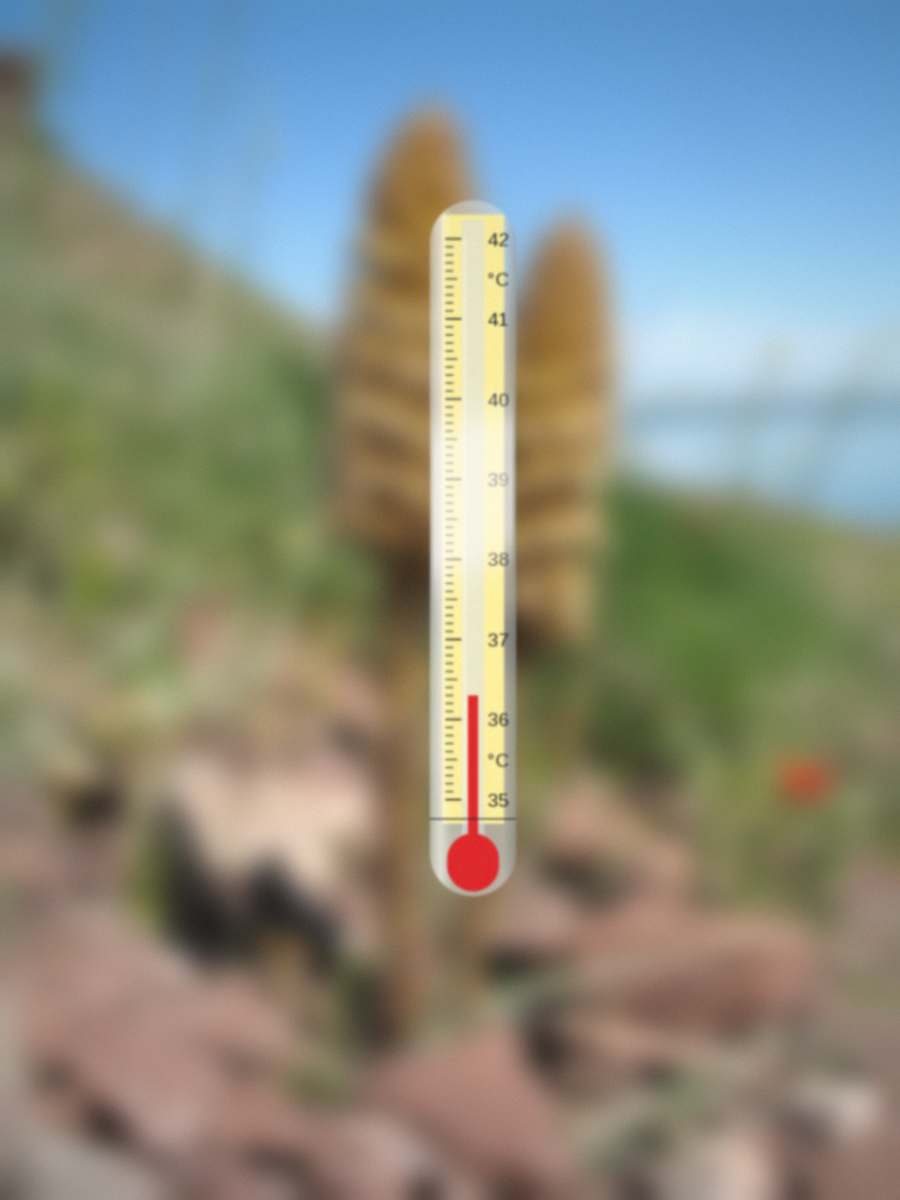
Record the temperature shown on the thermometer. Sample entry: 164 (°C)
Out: 36.3 (°C)
